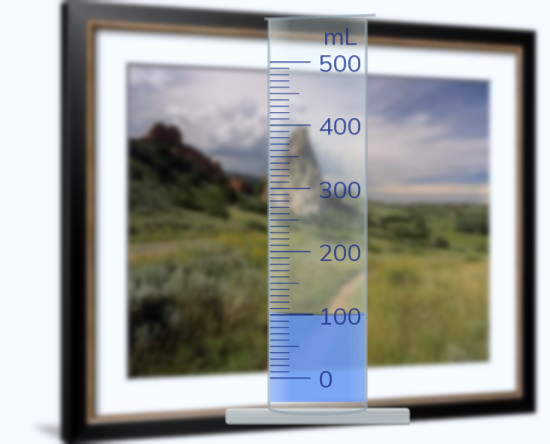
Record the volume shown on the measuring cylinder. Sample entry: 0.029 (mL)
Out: 100 (mL)
